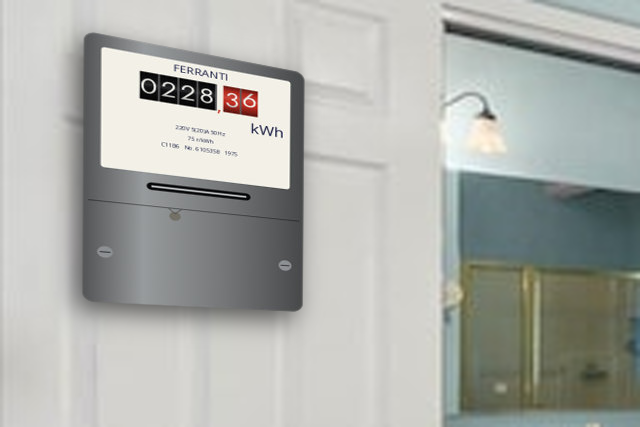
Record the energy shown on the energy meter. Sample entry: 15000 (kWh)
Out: 228.36 (kWh)
